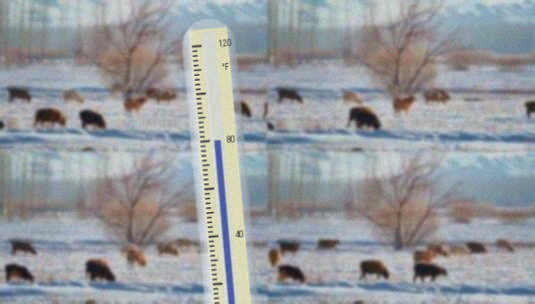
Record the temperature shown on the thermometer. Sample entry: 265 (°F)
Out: 80 (°F)
